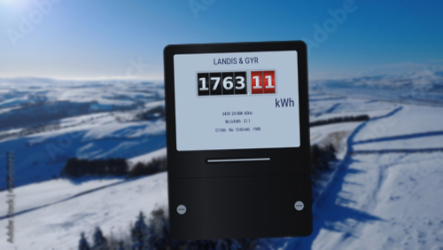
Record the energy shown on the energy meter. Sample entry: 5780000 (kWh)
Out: 1763.11 (kWh)
